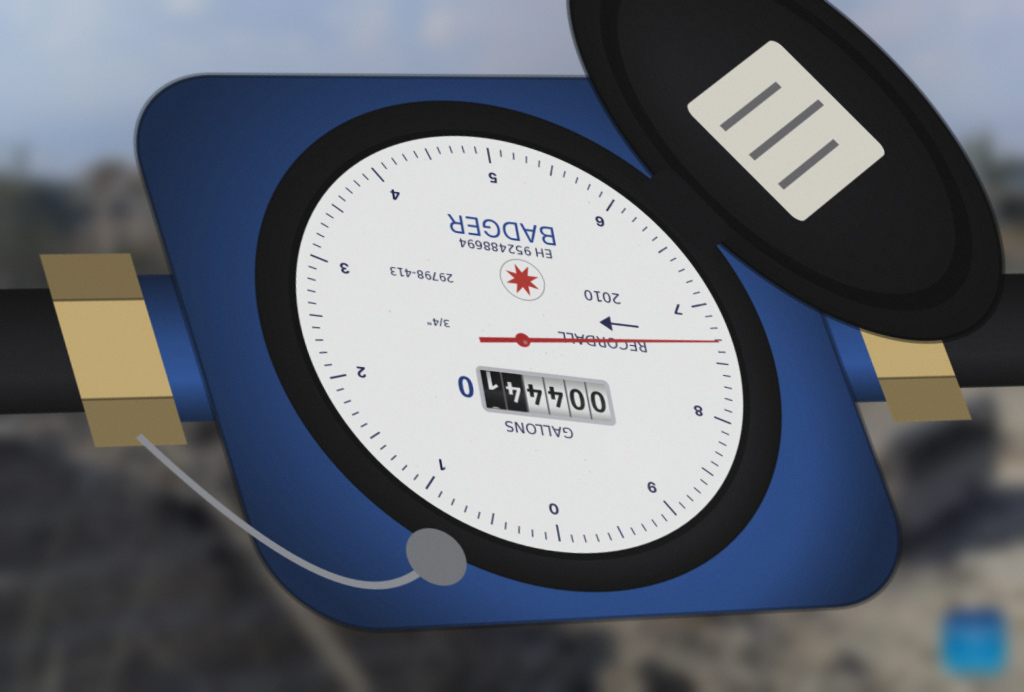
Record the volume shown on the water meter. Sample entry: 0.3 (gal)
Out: 44407.3 (gal)
